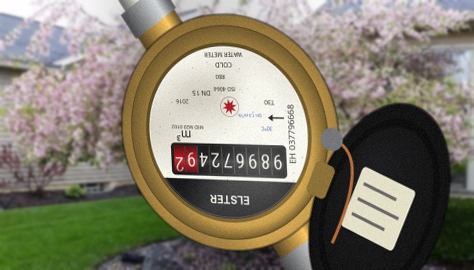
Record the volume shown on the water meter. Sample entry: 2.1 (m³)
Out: 9896724.92 (m³)
